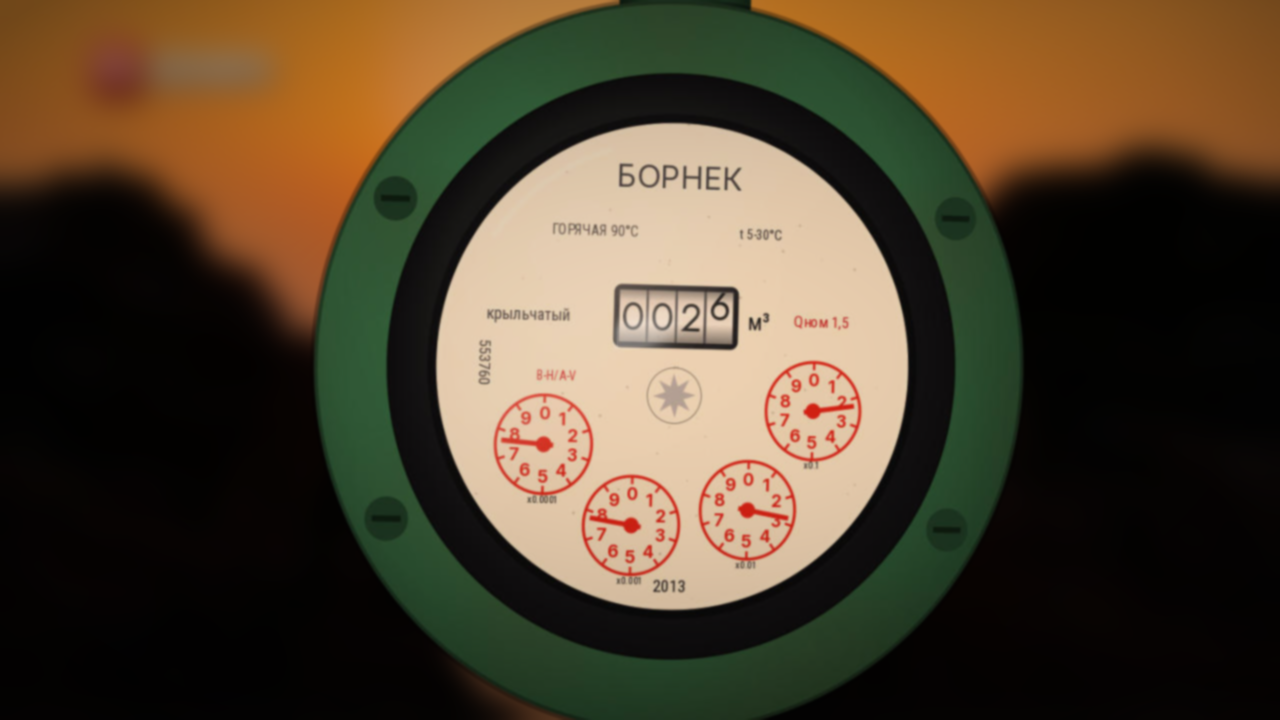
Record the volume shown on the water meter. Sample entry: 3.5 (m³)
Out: 26.2277 (m³)
